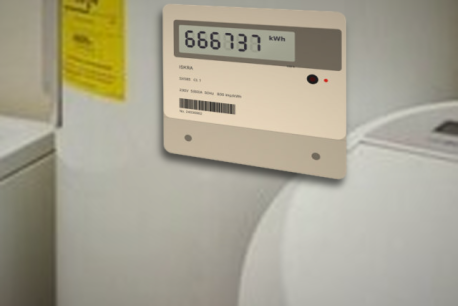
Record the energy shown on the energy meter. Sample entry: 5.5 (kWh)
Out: 666737 (kWh)
